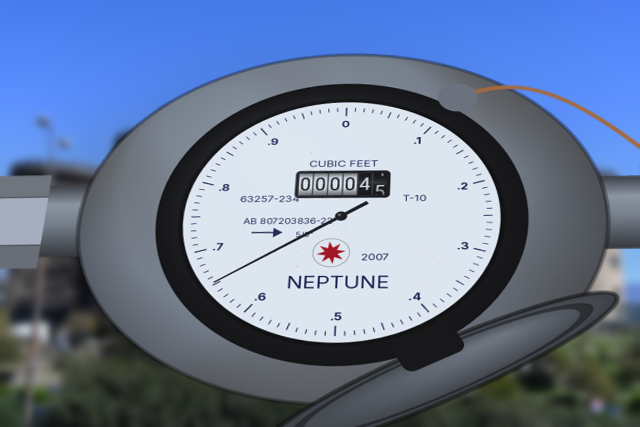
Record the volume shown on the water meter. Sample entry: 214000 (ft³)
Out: 44.65 (ft³)
